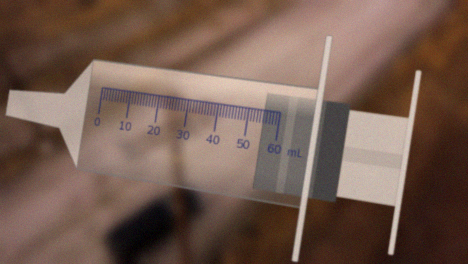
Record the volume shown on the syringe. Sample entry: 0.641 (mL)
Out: 55 (mL)
